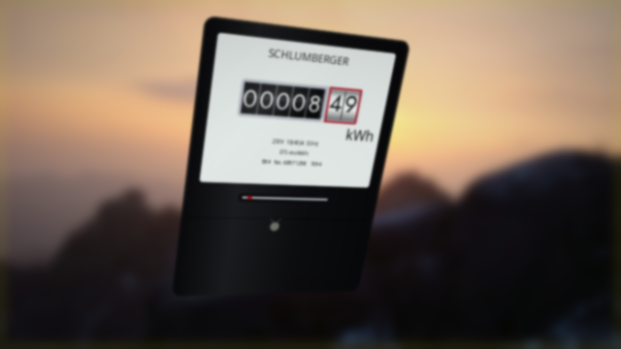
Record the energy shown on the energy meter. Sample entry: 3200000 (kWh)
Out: 8.49 (kWh)
